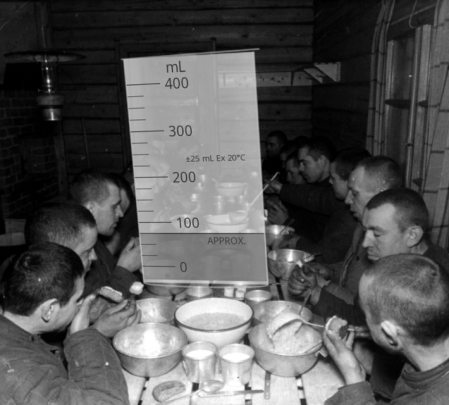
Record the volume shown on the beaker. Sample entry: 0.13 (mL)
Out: 75 (mL)
